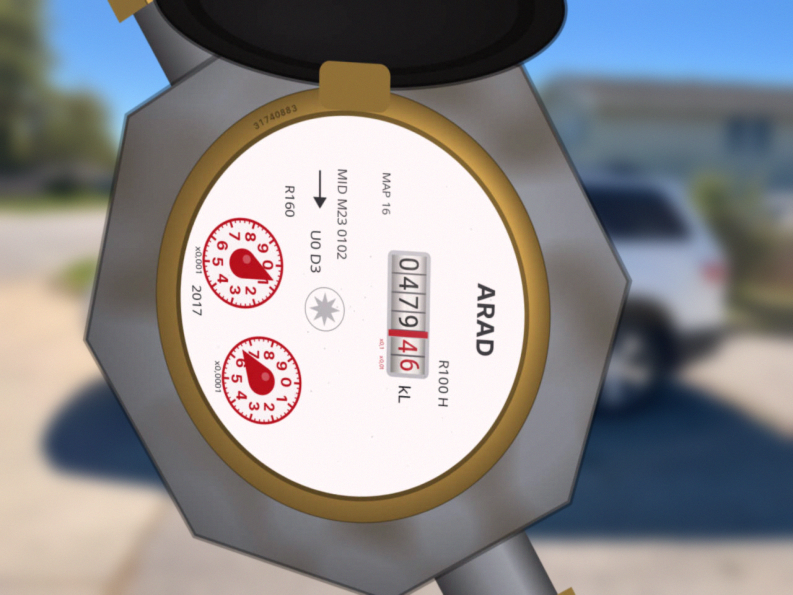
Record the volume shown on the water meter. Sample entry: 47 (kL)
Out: 479.4606 (kL)
